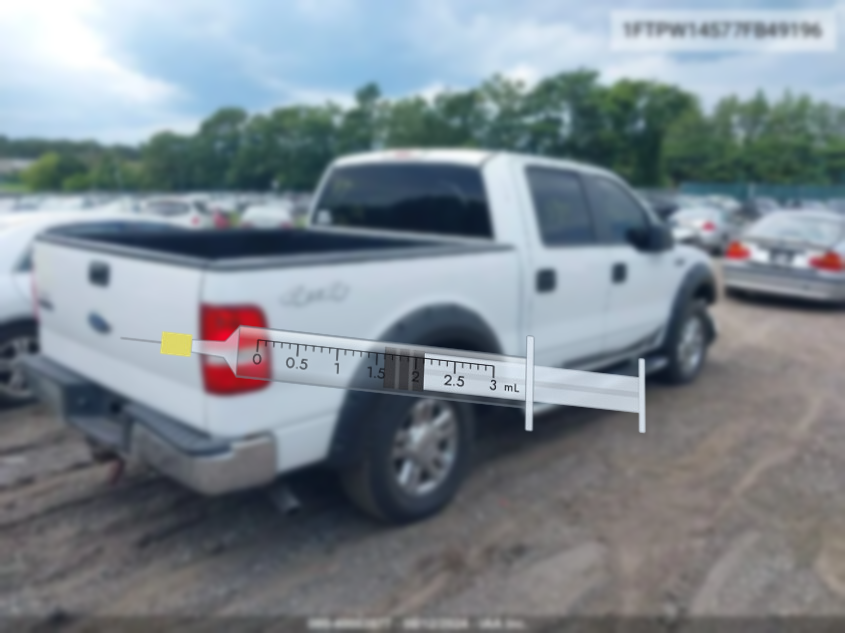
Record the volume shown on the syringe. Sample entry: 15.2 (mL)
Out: 1.6 (mL)
